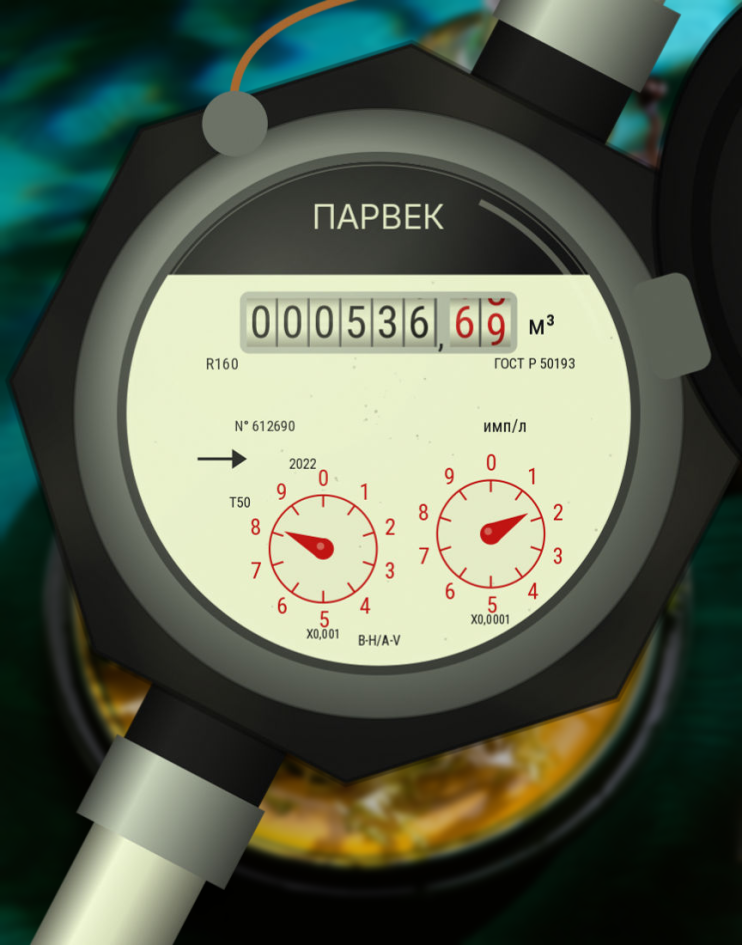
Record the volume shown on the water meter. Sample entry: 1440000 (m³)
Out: 536.6881 (m³)
